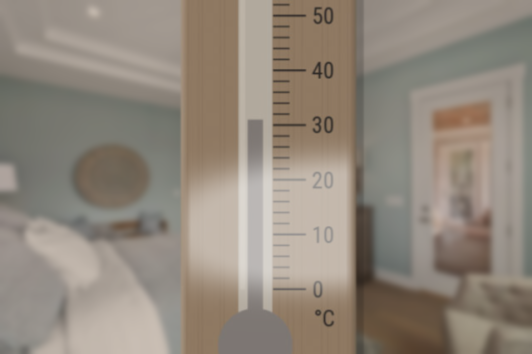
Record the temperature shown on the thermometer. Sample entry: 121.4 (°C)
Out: 31 (°C)
